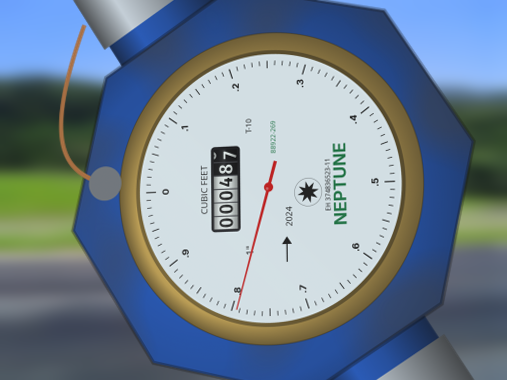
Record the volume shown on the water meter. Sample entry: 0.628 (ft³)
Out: 486.79 (ft³)
